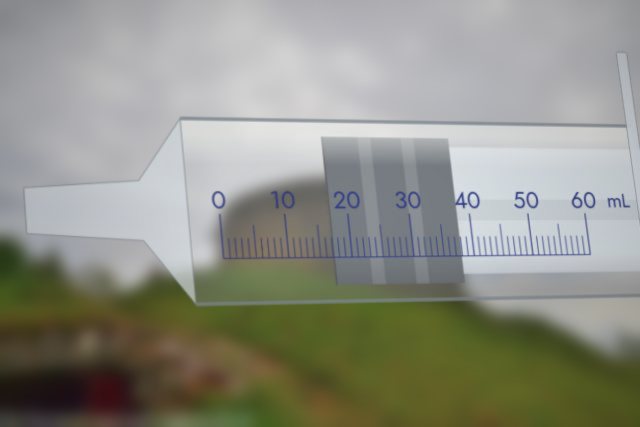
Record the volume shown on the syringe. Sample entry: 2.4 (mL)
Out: 17 (mL)
